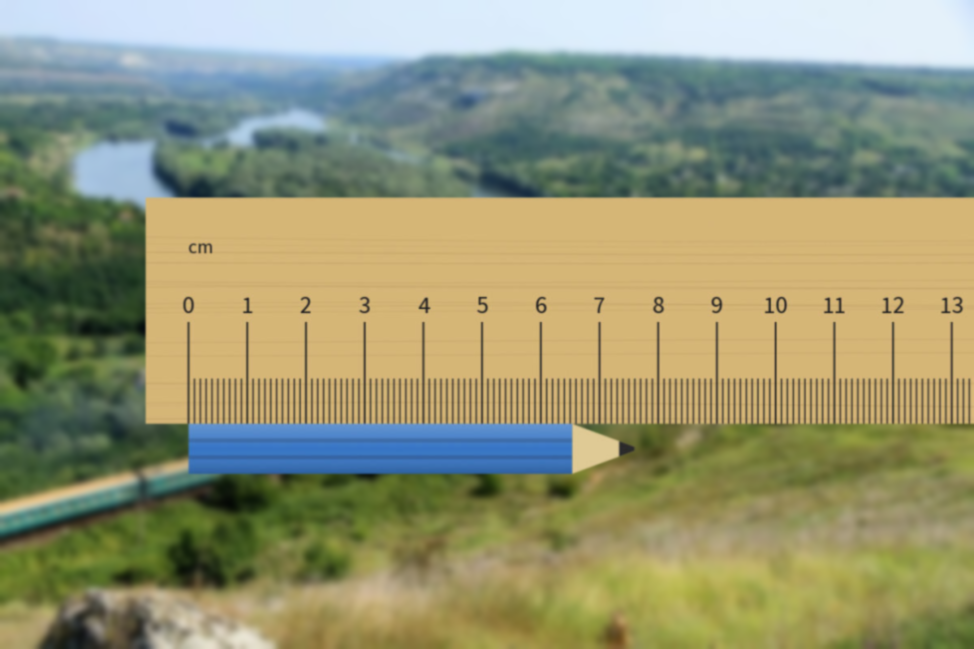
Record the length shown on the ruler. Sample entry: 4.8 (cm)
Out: 7.6 (cm)
